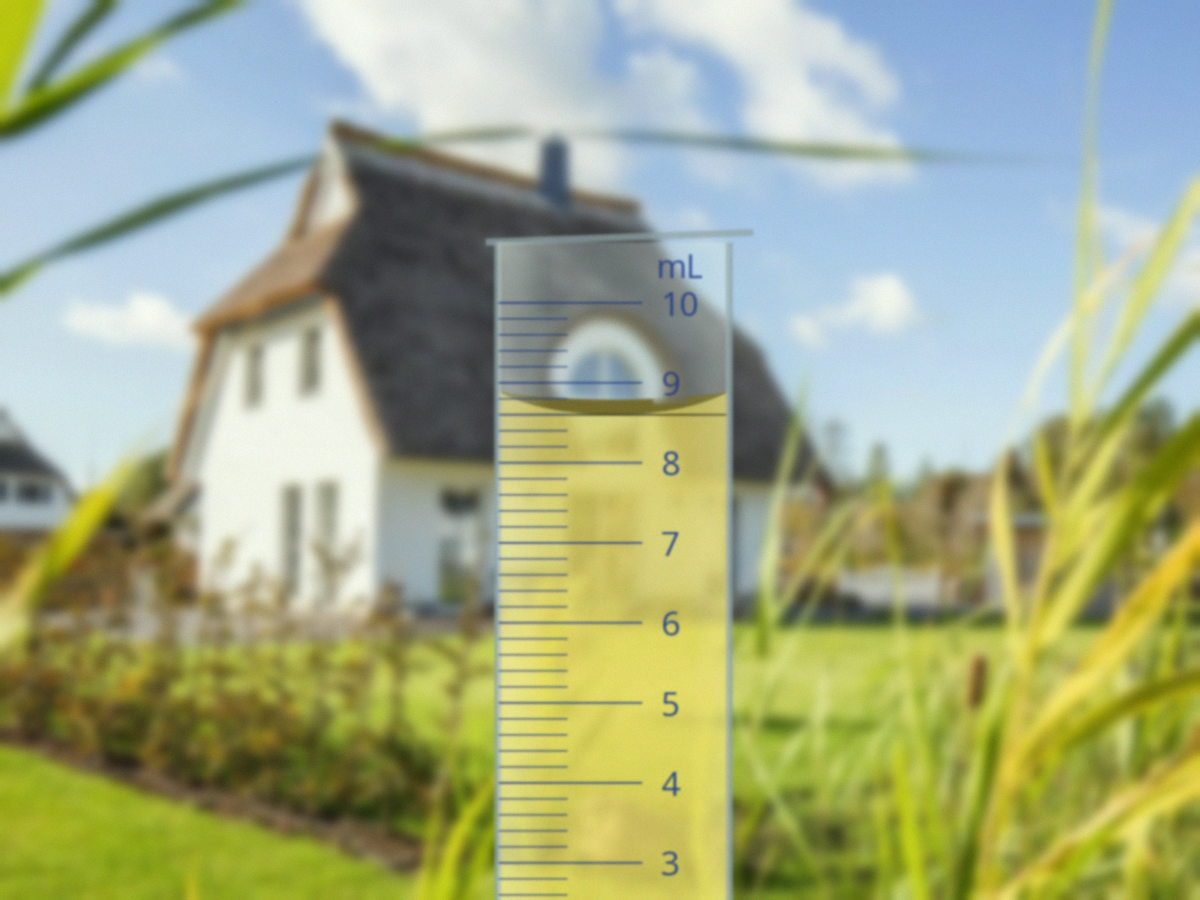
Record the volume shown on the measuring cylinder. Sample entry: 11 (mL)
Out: 8.6 (mL)
